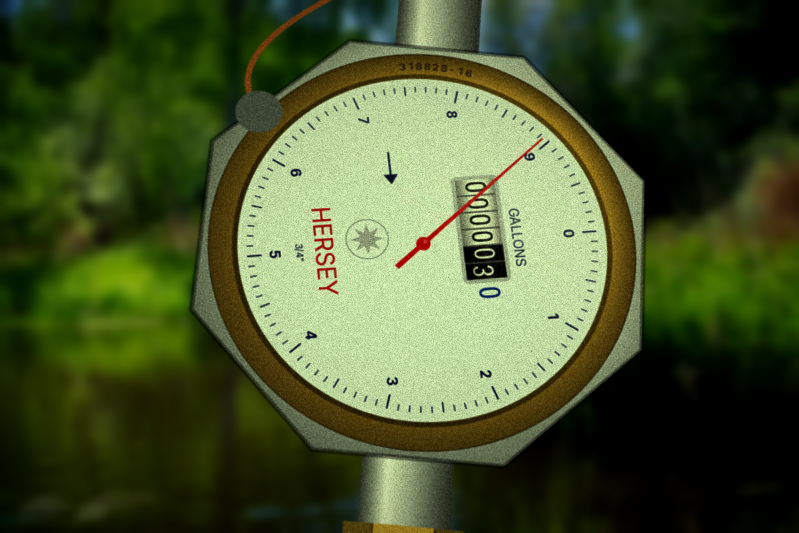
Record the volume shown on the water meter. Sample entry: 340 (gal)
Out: 28.9 (gal)
